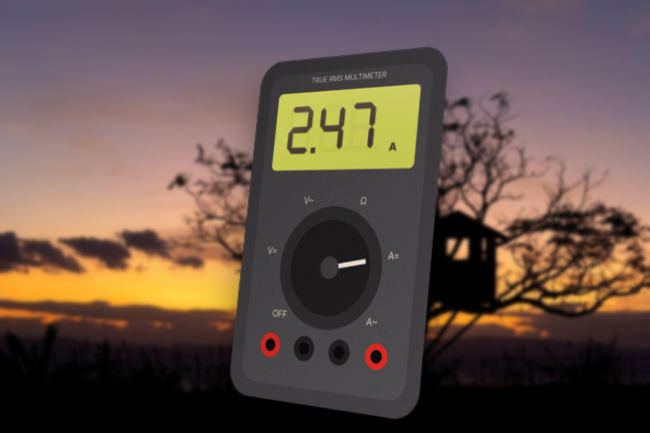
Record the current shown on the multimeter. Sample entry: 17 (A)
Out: 2.47 (A)
